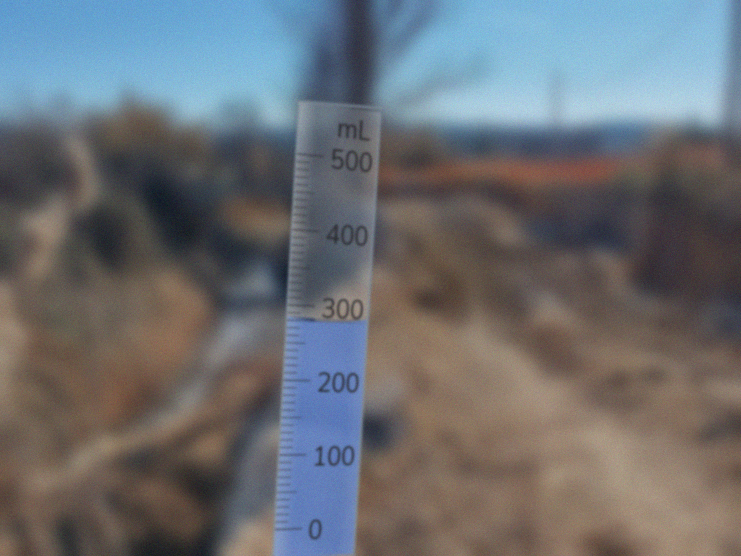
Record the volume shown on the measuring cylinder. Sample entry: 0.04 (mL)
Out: 280 (mL)
